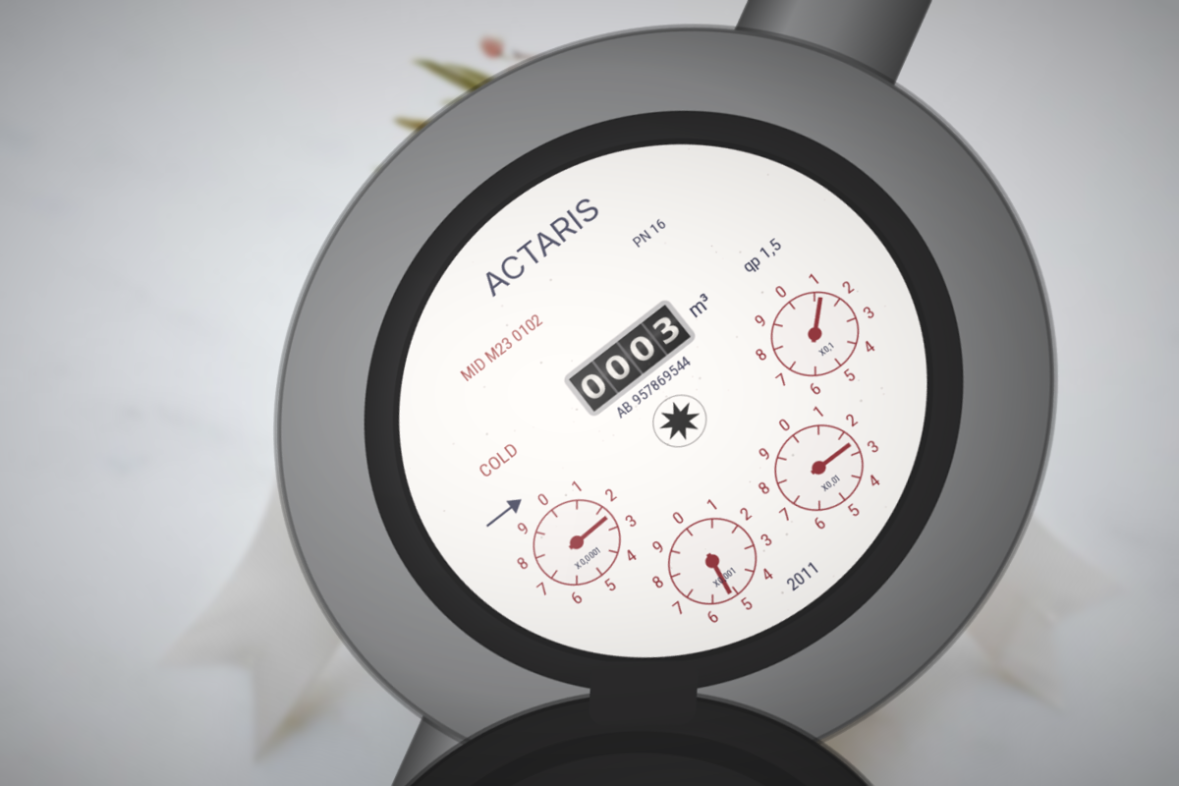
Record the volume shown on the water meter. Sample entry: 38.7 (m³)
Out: 3.1252 (m³)
